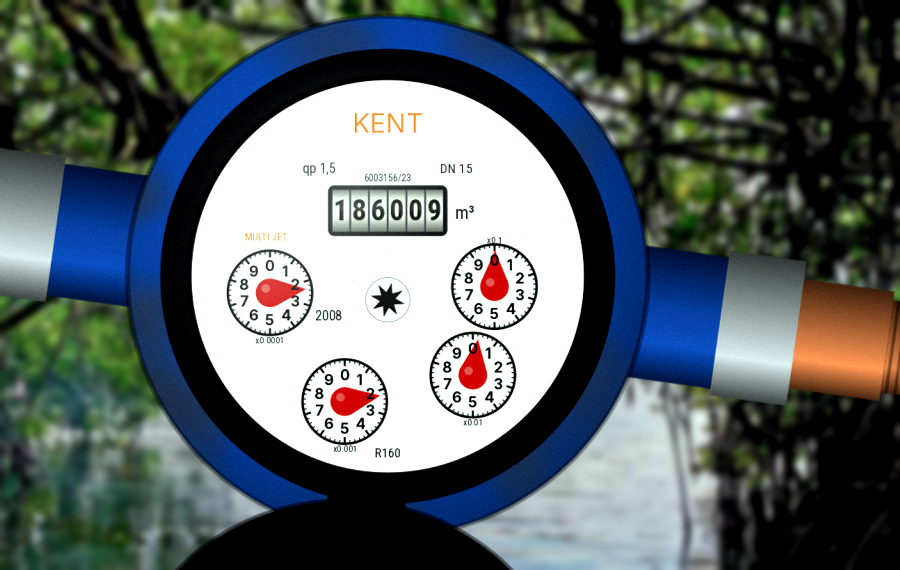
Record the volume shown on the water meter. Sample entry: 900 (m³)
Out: 186009.0022 (m³)
